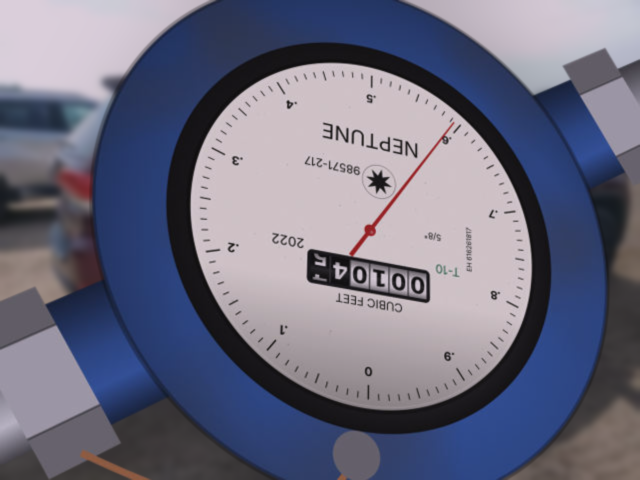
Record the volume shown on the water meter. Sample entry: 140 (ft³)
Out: 1044.59 (ft³)
